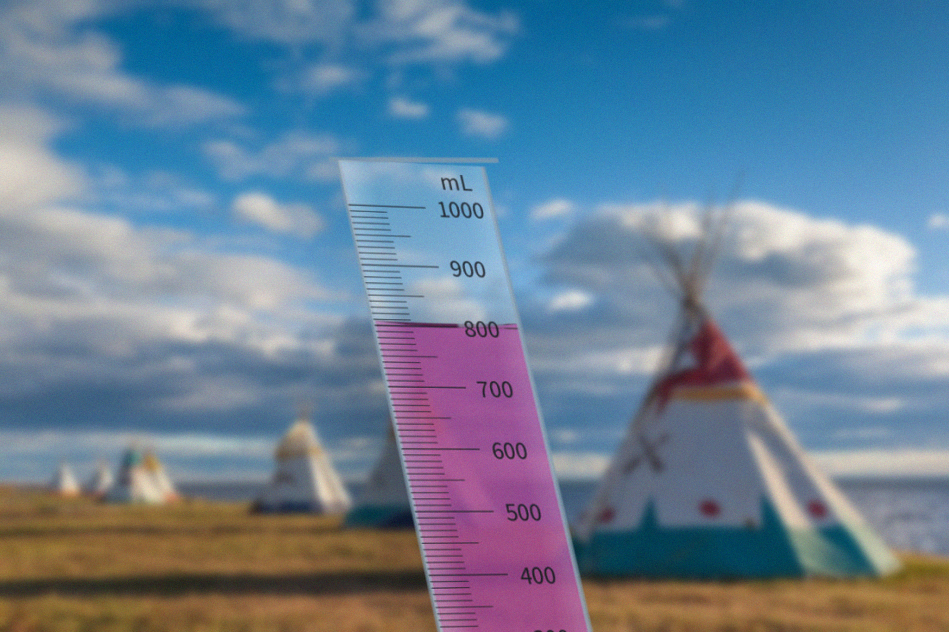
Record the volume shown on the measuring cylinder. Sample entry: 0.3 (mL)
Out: 800 (mL)
